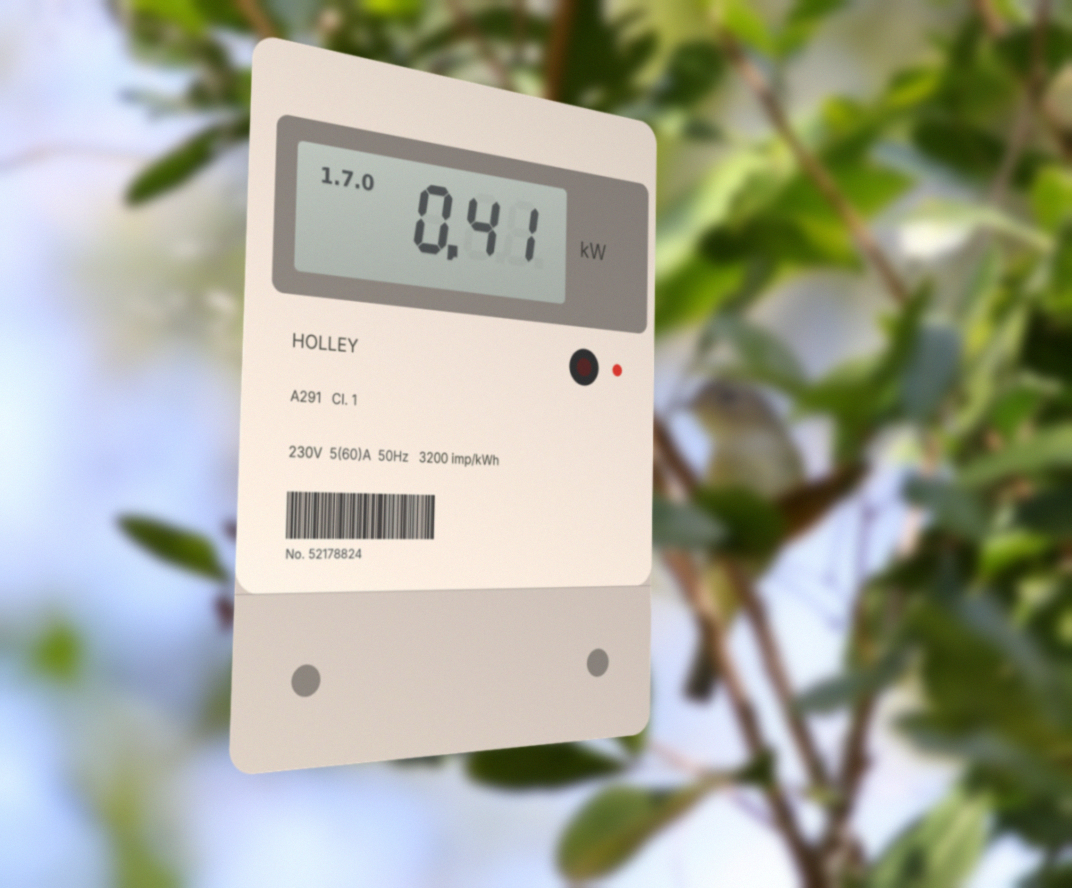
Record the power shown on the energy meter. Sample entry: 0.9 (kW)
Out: 0.41 (kW)
